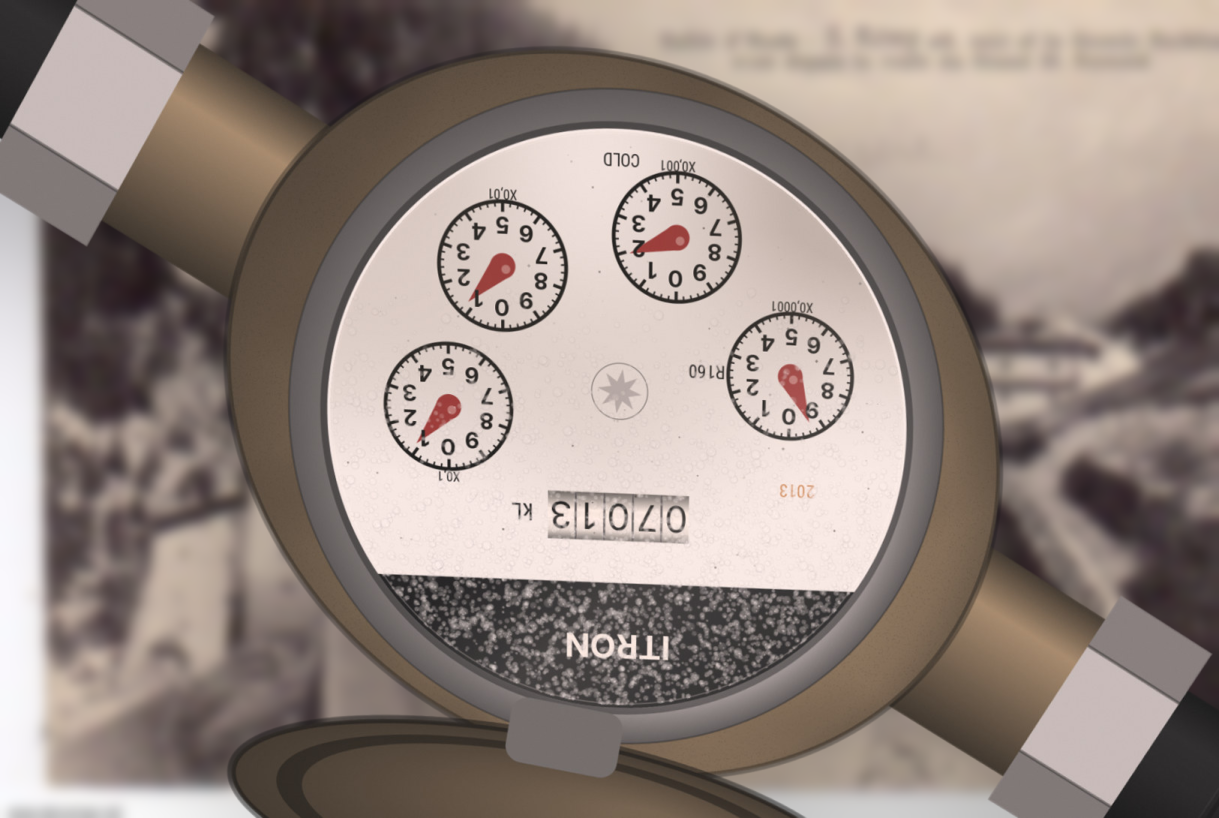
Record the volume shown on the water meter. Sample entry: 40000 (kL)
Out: 7013.1119 (kL)
